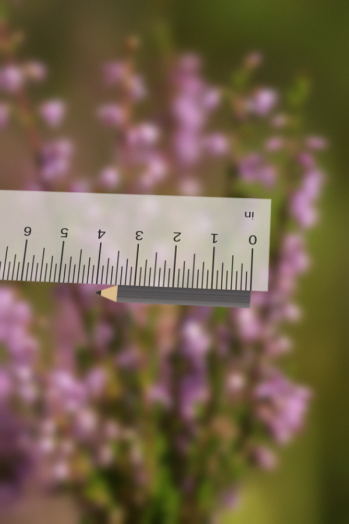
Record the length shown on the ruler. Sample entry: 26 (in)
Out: 4 (in)
